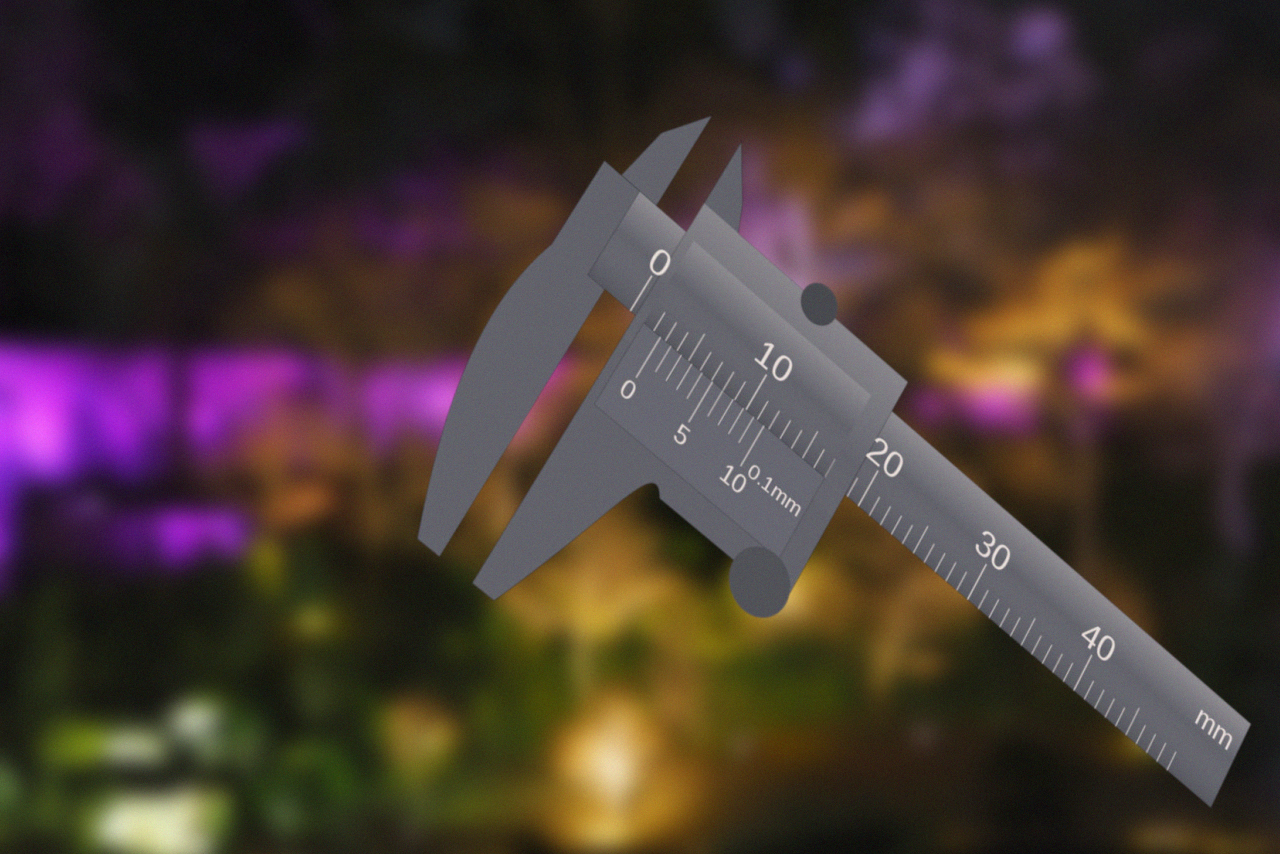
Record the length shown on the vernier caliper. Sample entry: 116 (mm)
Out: 2.6 (mm)
